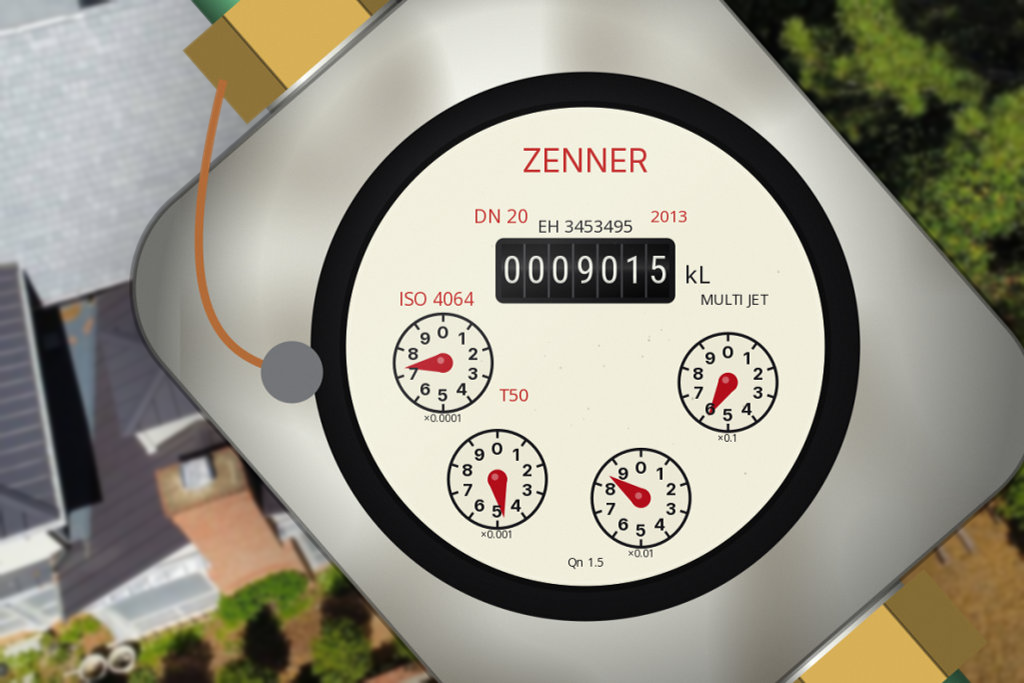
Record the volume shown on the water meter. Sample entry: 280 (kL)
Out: 9015.5847 (kL)
